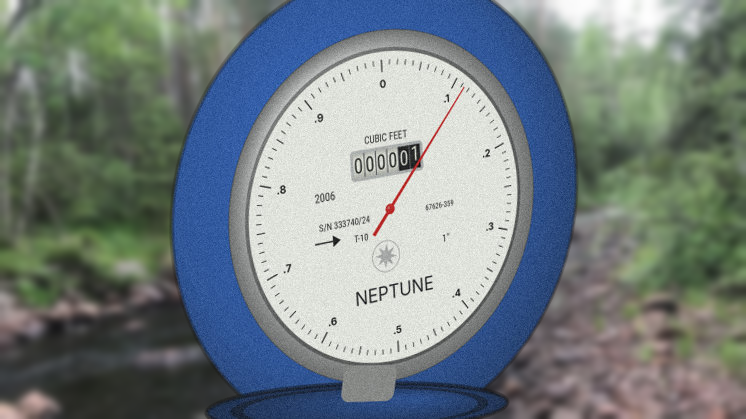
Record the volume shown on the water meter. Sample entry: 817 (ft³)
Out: 1.11 (ft³)
